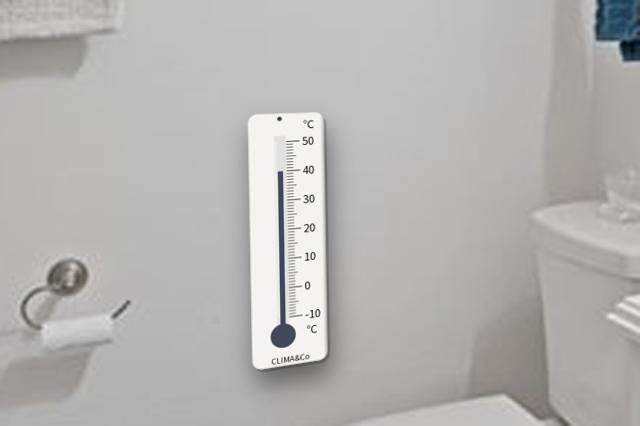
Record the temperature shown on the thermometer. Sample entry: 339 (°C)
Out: 40 (°C)
